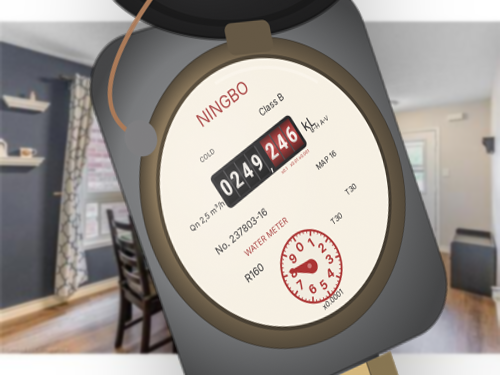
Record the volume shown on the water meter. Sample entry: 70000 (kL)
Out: 249.2468 (kL)
